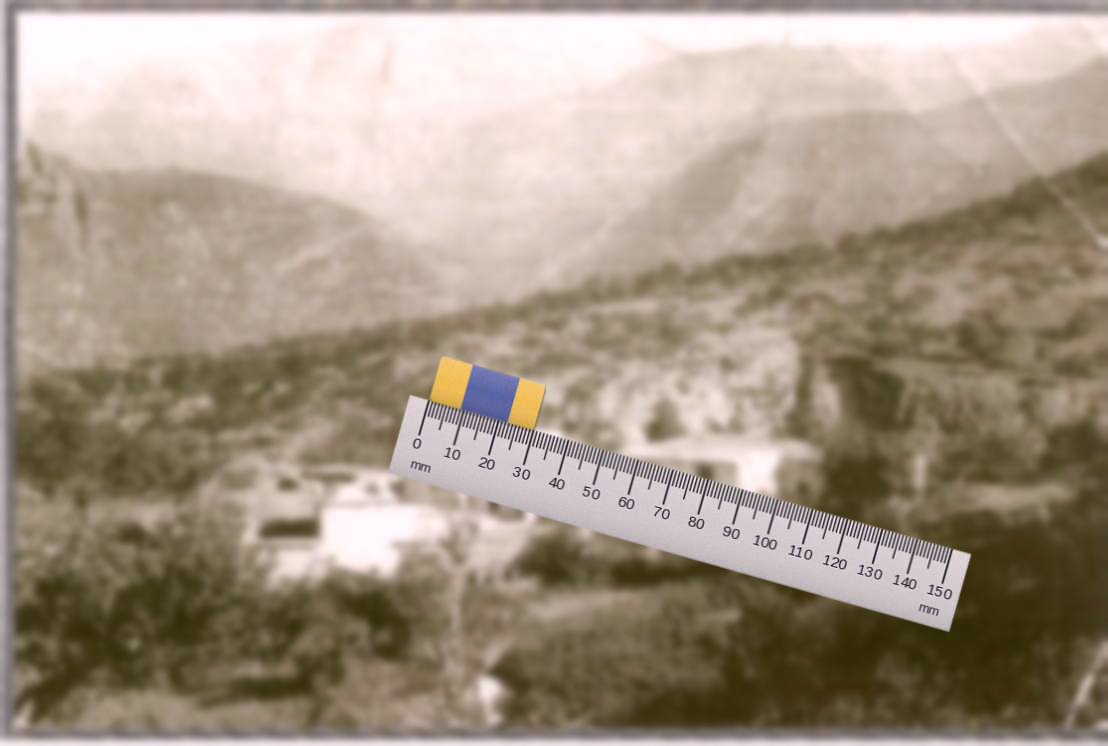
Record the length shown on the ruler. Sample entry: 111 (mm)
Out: 30 (mm)
